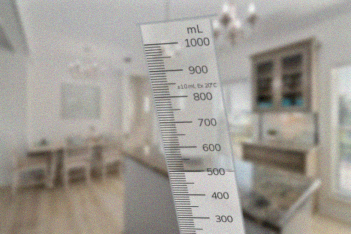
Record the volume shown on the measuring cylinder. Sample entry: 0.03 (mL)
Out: 500 (mL)
